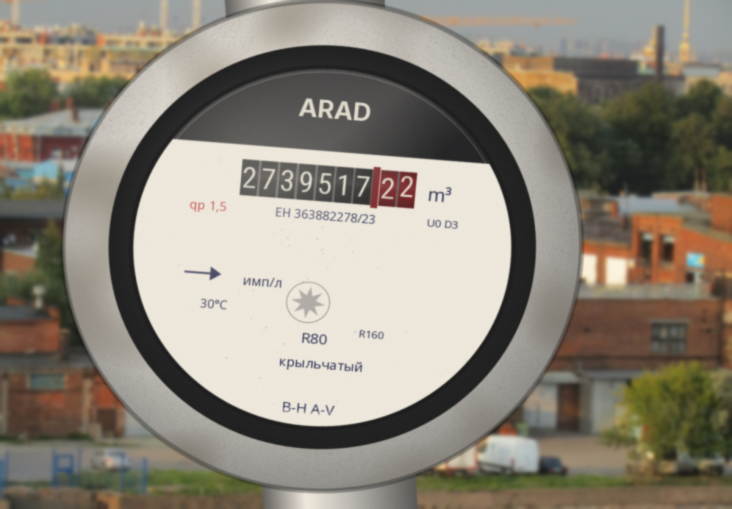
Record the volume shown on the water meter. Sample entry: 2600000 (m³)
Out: 2739517.22 (m³)
